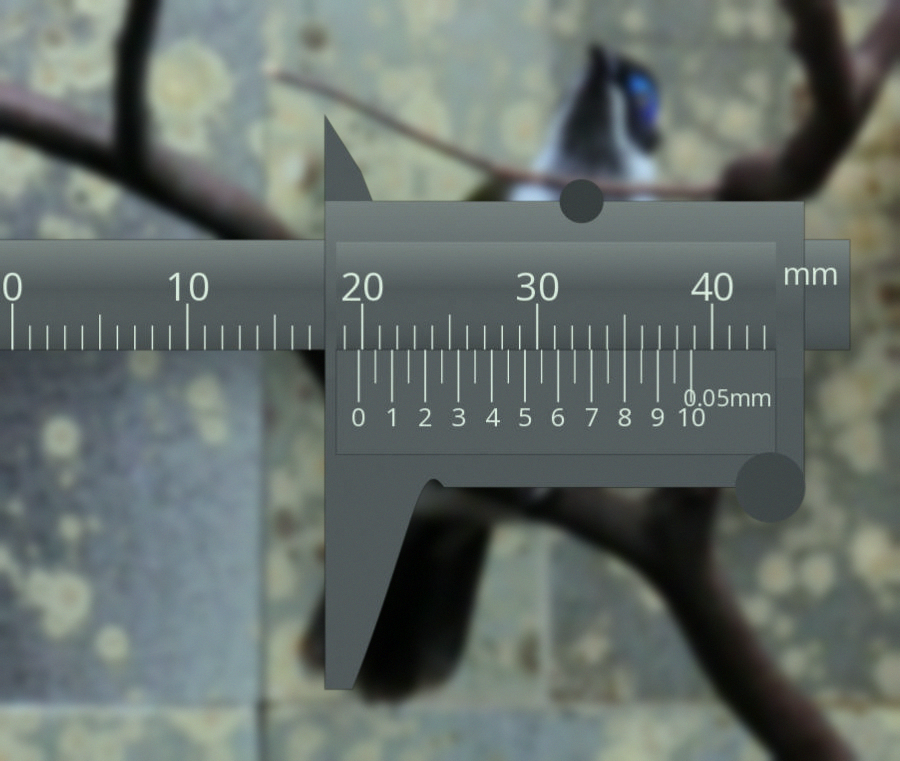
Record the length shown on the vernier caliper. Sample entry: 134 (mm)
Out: 19.8 (mm)
